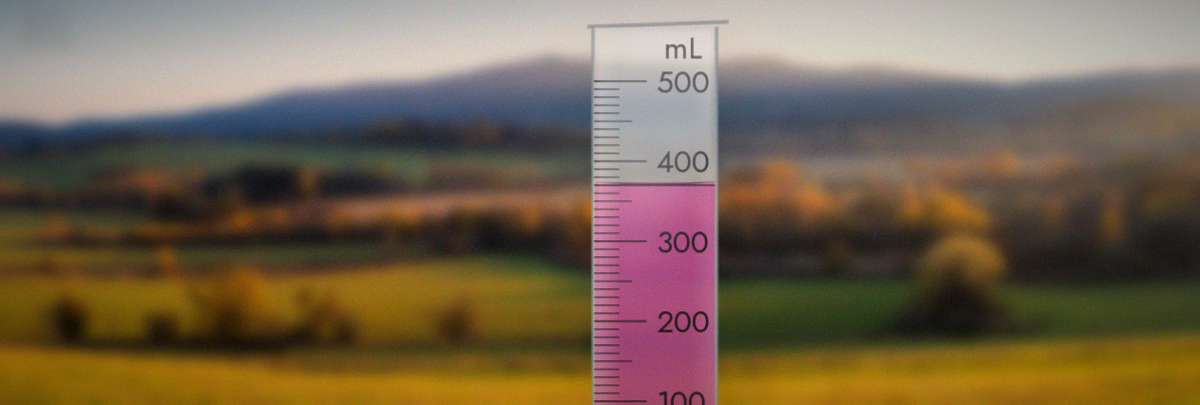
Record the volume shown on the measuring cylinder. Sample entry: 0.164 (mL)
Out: 370 (mL)
